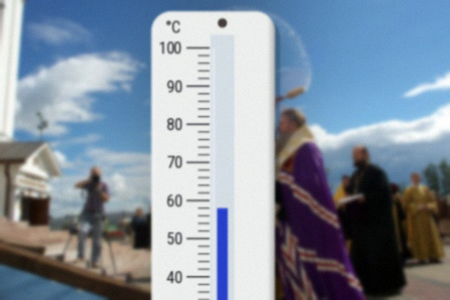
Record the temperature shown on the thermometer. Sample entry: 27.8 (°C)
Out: 58 (°C)
